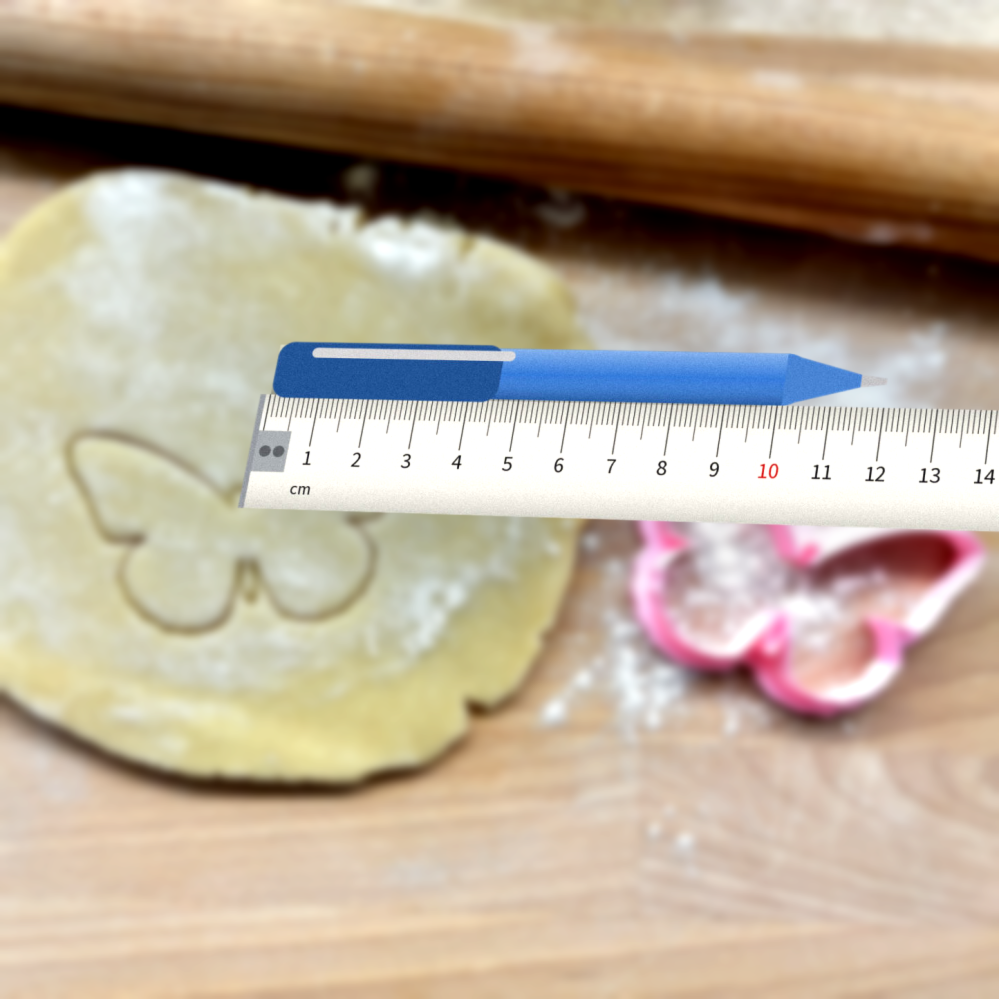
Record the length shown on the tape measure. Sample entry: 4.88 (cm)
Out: 12 (cm)
